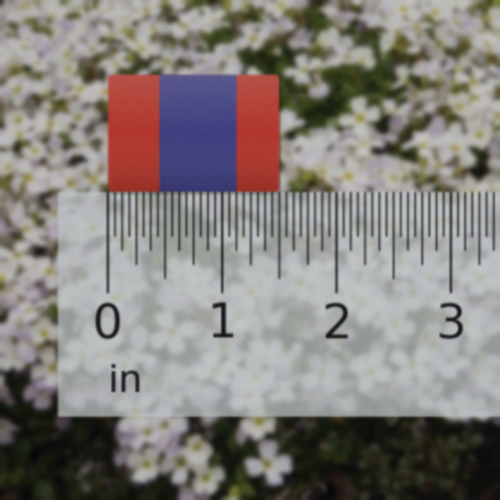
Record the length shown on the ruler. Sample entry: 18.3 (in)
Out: 1.5 (in)
